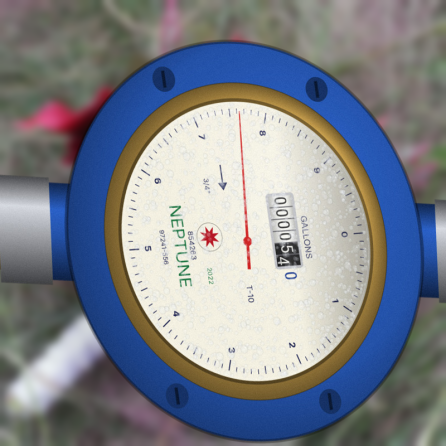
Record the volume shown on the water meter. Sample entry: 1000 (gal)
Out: 537.6 (gal)
